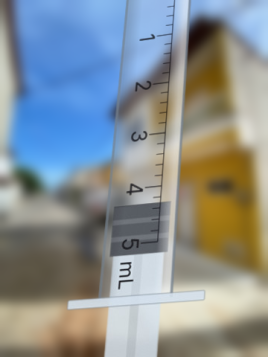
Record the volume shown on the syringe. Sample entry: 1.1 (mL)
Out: 4.3 (mL)
